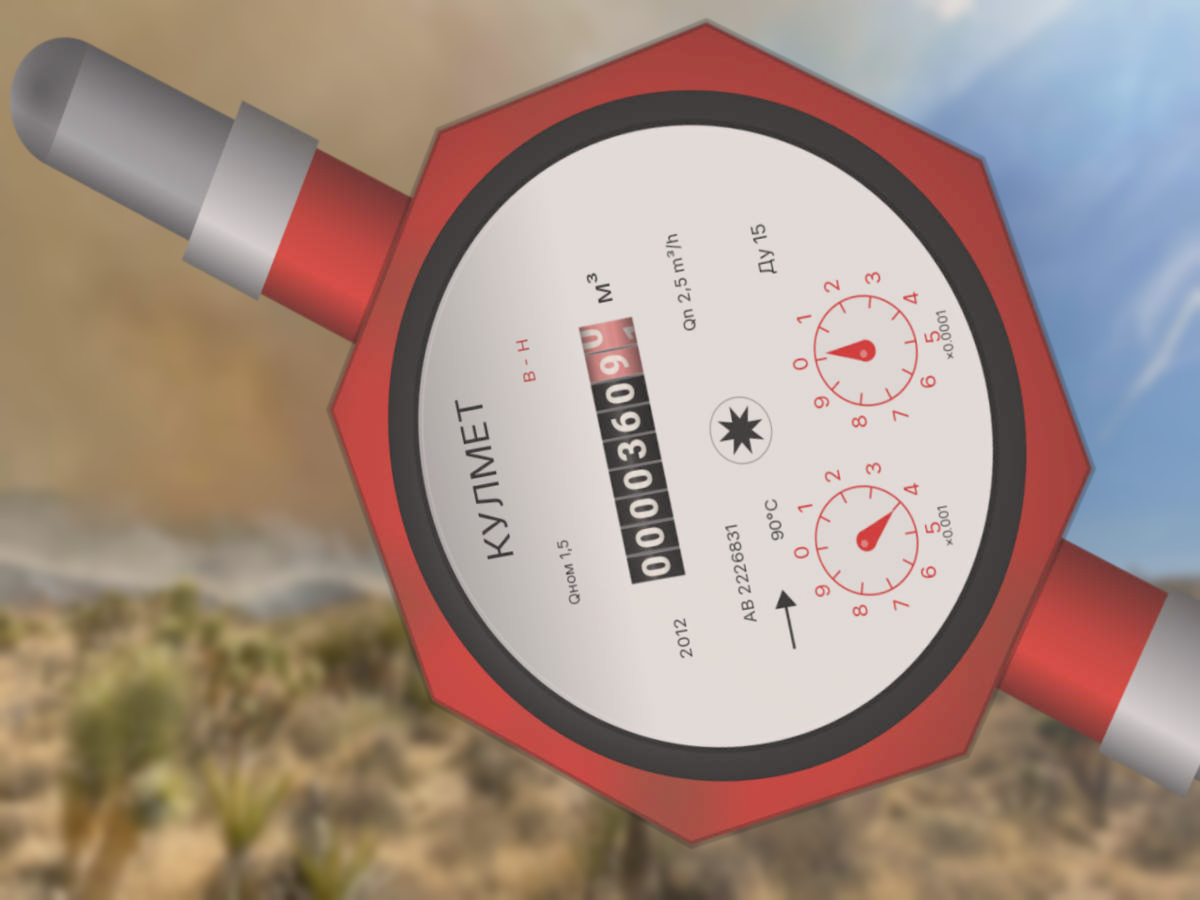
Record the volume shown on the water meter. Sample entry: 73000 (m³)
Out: 360.9040 (m³)
